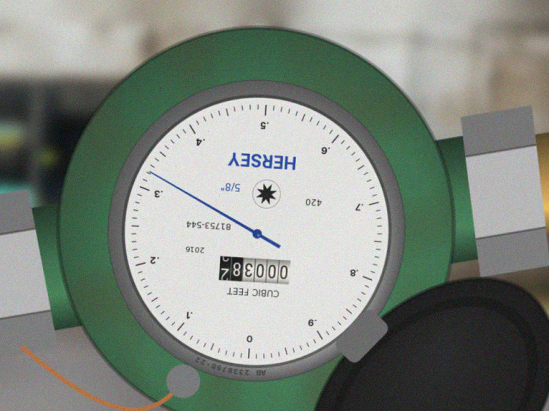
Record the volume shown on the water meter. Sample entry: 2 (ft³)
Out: 382.32 (ft³)
